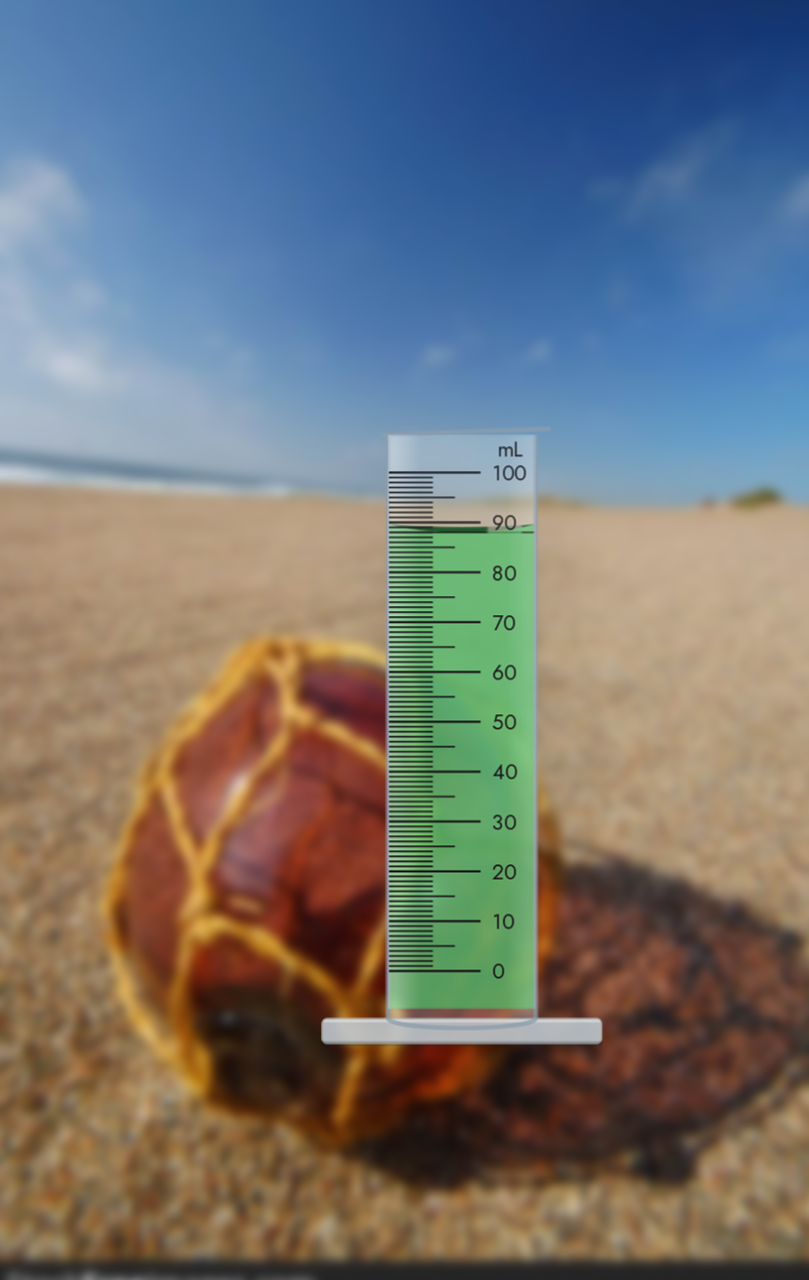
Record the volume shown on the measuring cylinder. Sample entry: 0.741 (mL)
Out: 88 (mL)
